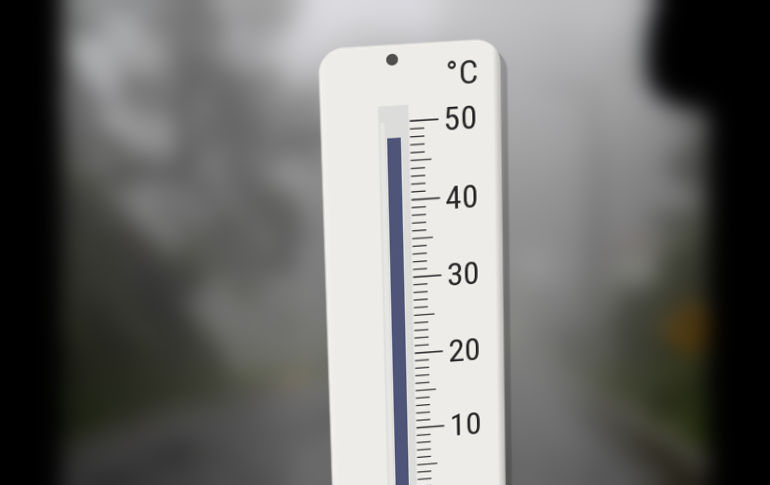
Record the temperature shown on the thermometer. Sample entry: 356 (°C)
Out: 48 (°C)
